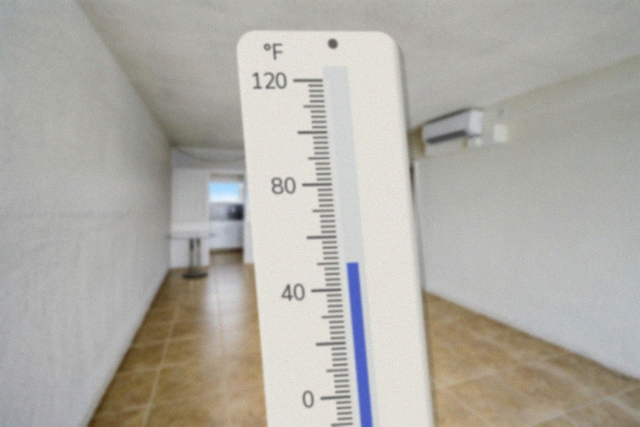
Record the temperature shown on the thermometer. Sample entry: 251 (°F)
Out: 50 (°F)
